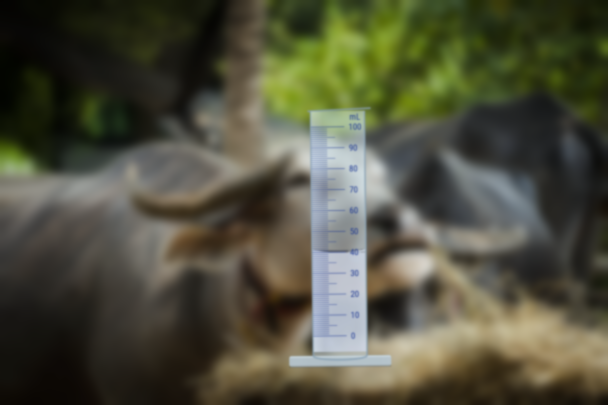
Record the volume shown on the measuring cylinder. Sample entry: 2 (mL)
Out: 40 (mL)
